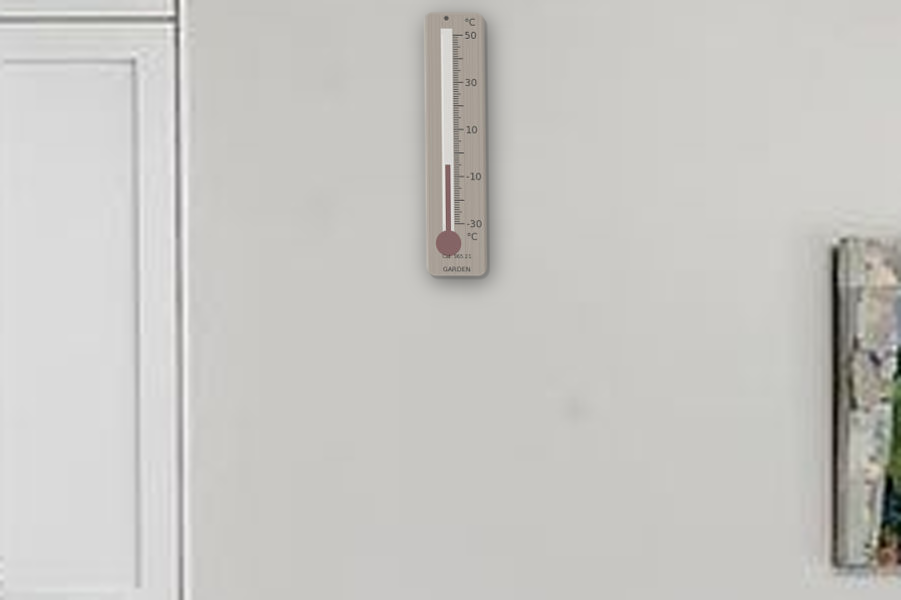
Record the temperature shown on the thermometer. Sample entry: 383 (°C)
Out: -5 (°C)
